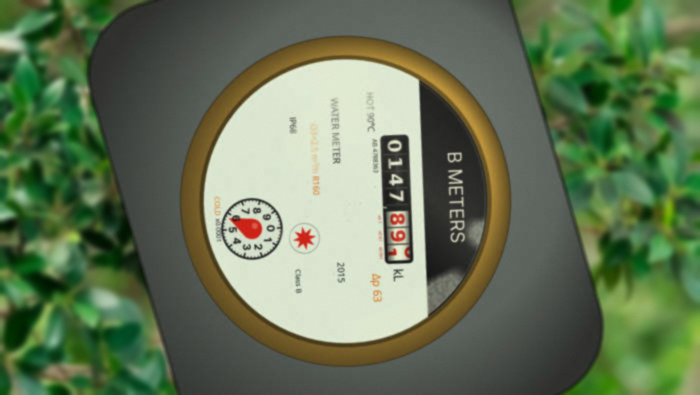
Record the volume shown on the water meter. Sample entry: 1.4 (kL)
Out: 147.8905 (kL)
